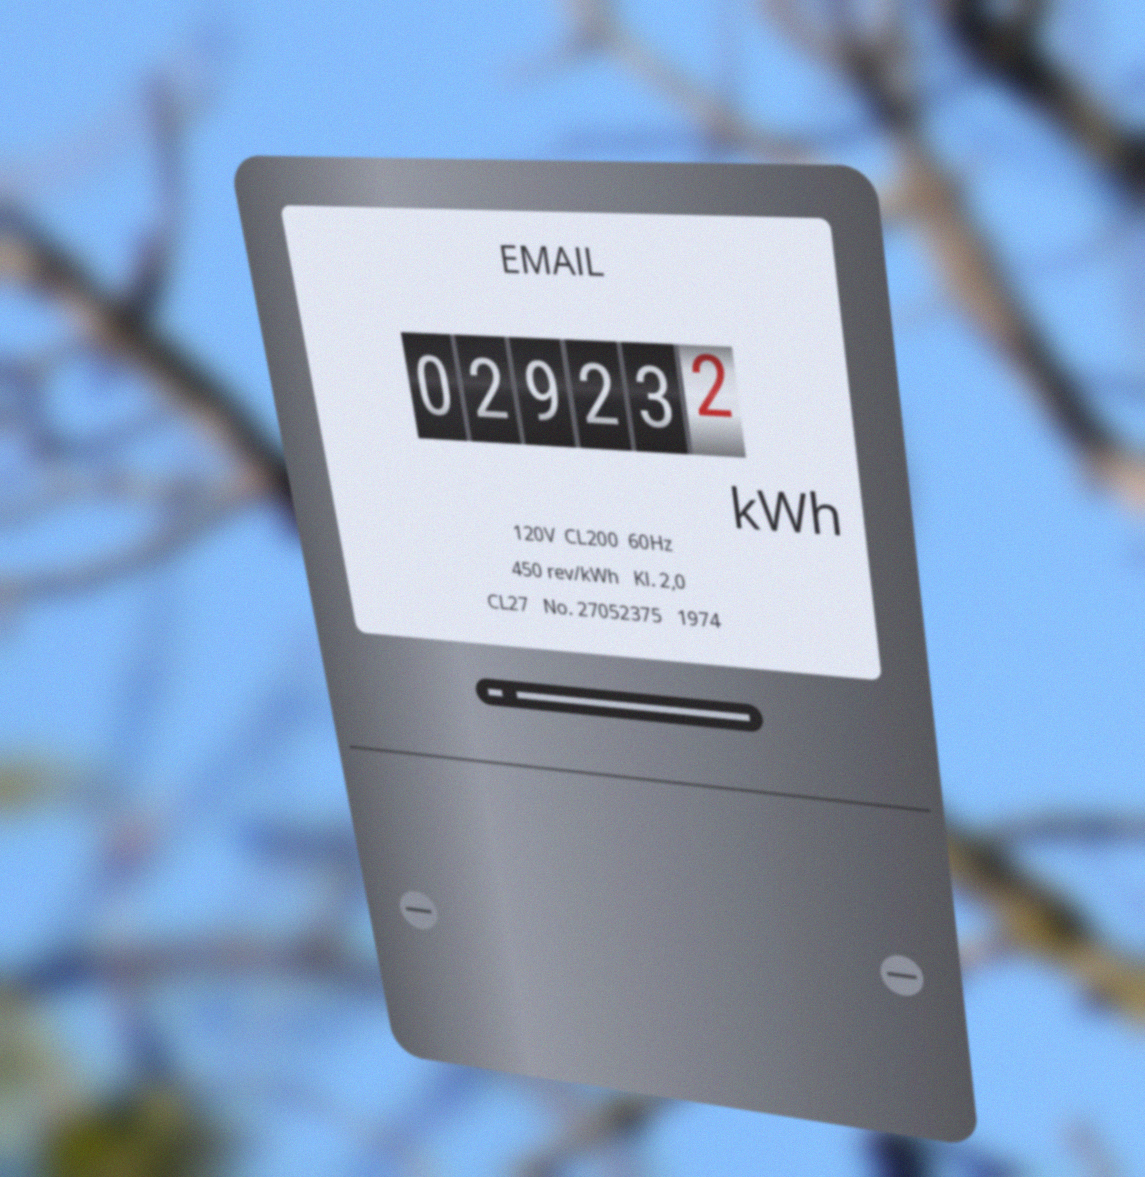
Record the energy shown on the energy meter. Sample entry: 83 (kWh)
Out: 2923.2 (kWh)
